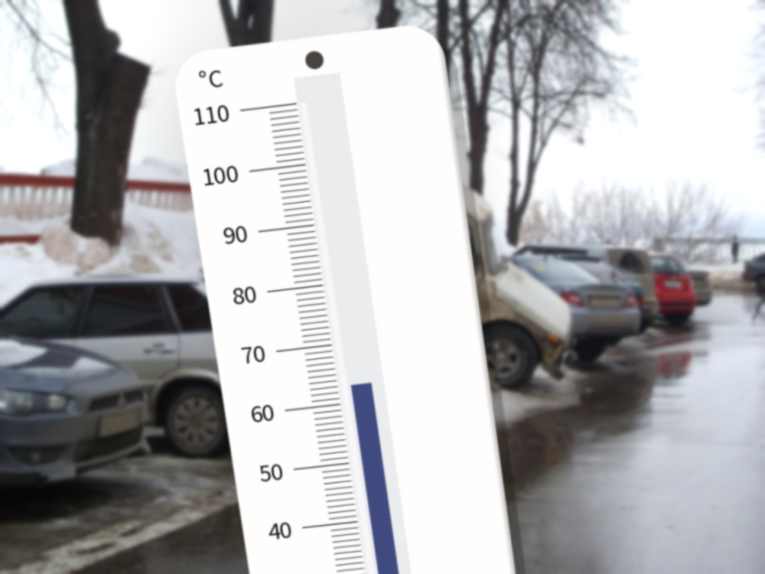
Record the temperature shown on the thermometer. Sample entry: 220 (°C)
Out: 63 (°C)
